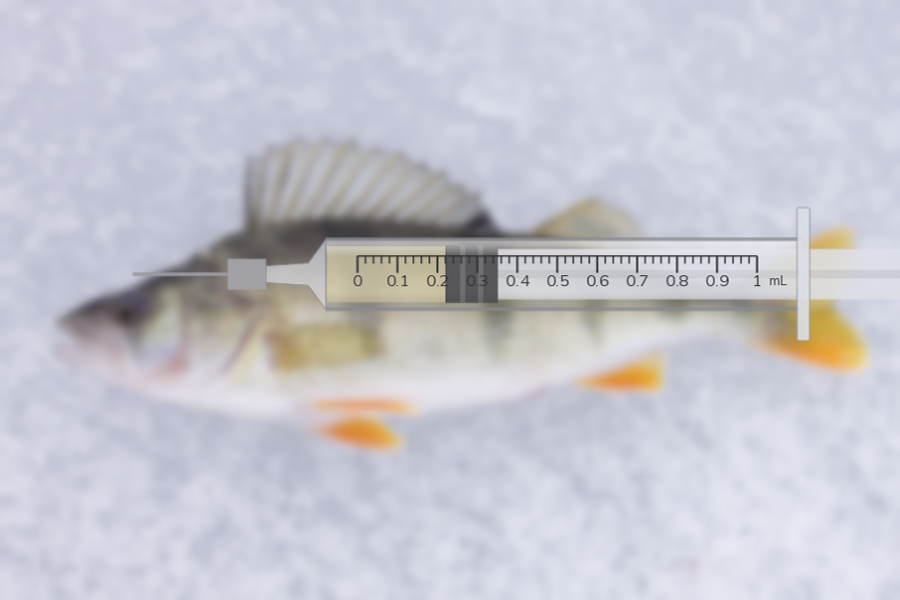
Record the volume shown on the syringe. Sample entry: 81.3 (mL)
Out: 0.22 (mL)
